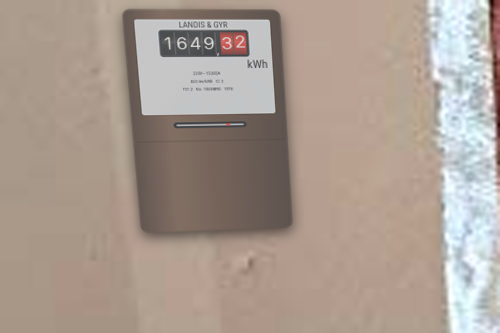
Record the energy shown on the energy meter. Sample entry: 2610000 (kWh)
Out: 1649.32 (kWh)
